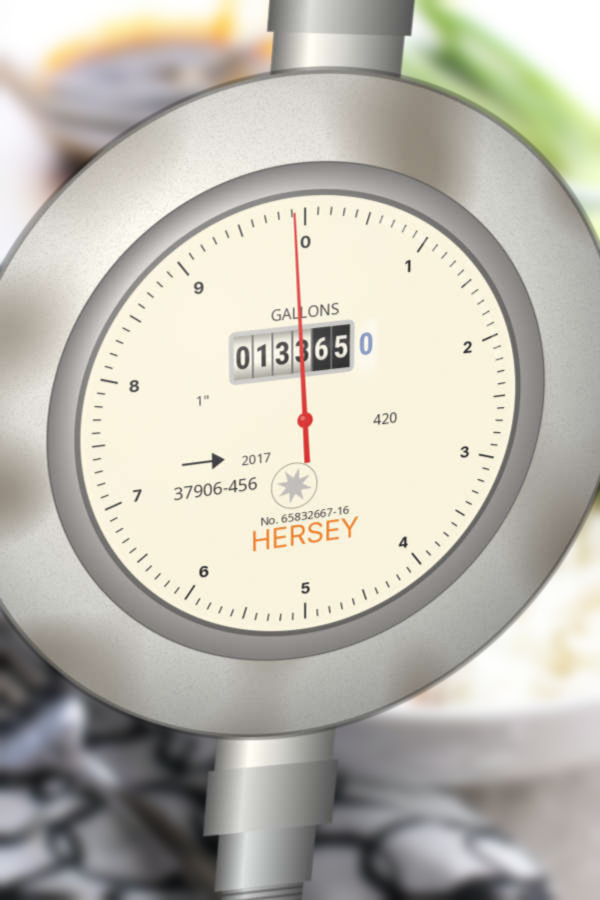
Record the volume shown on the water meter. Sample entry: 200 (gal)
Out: 133649.9 (gal)
